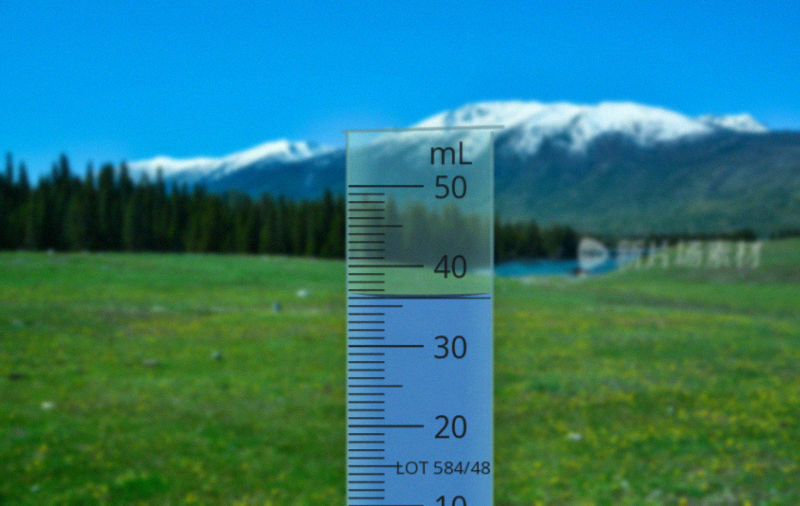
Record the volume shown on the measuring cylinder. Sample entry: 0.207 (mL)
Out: 36 (mL)
